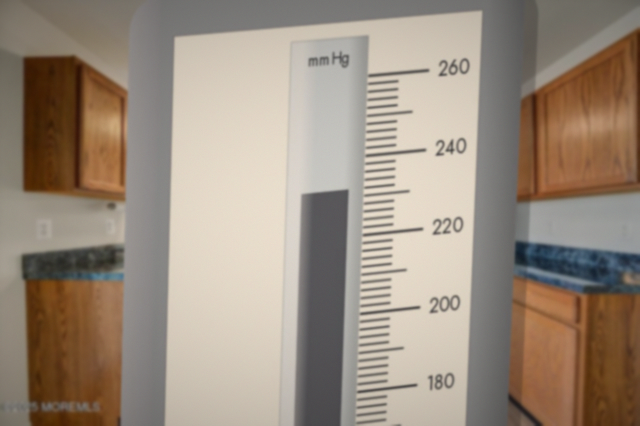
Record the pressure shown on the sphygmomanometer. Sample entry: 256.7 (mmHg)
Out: 232 (mmHg)
